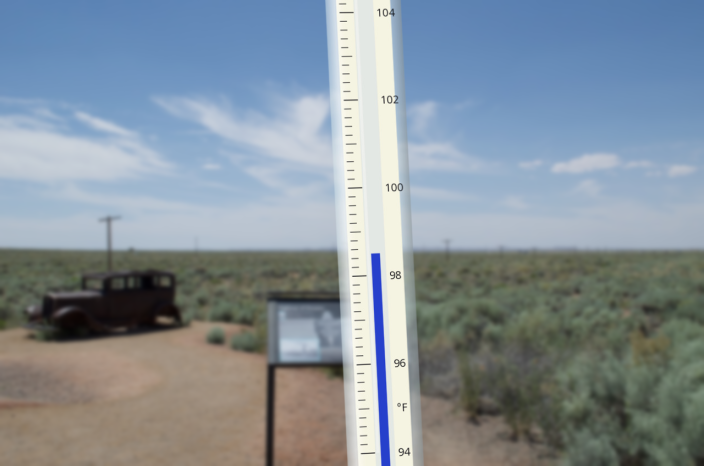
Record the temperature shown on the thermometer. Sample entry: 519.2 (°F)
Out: 98.5 (°F)
